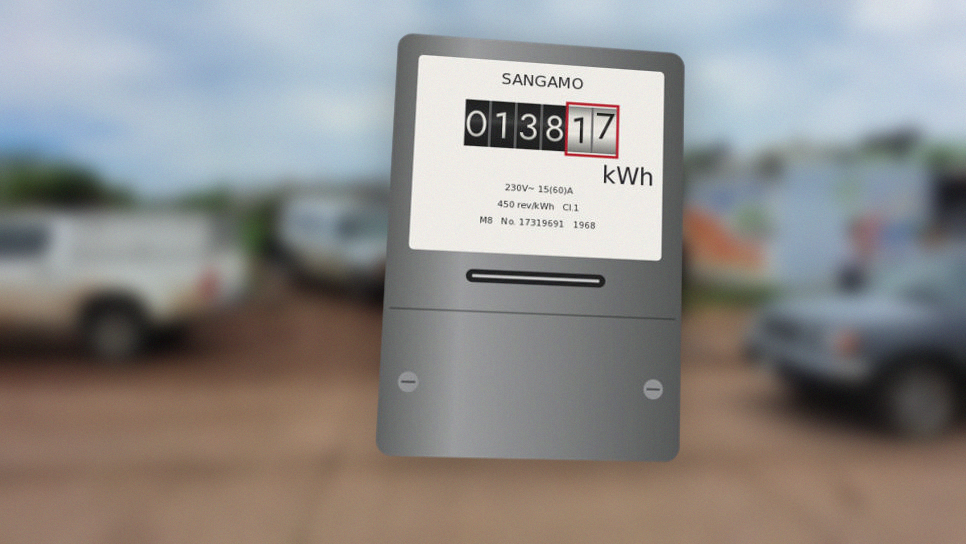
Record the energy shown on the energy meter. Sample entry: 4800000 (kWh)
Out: 138.17 (kWh)
